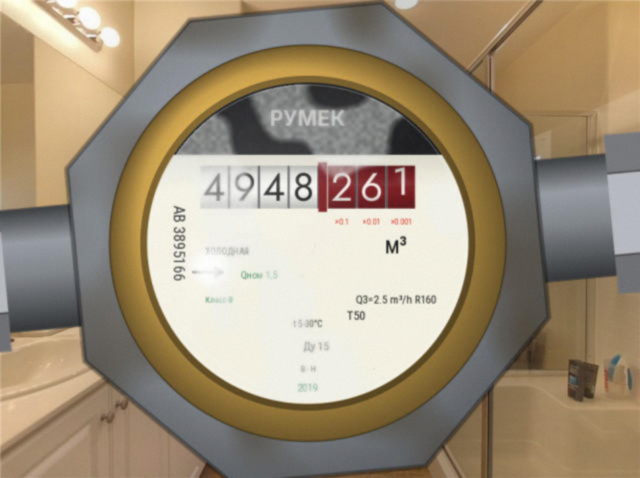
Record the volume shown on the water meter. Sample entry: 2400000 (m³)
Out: 4948.261 (m³)
